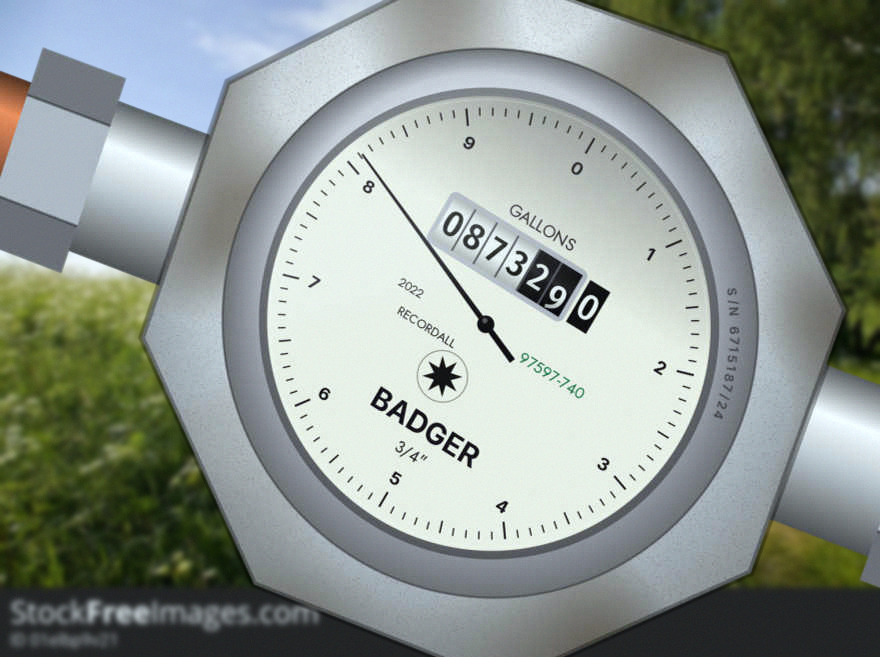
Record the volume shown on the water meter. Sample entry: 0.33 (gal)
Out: 873288.1 (gal)
